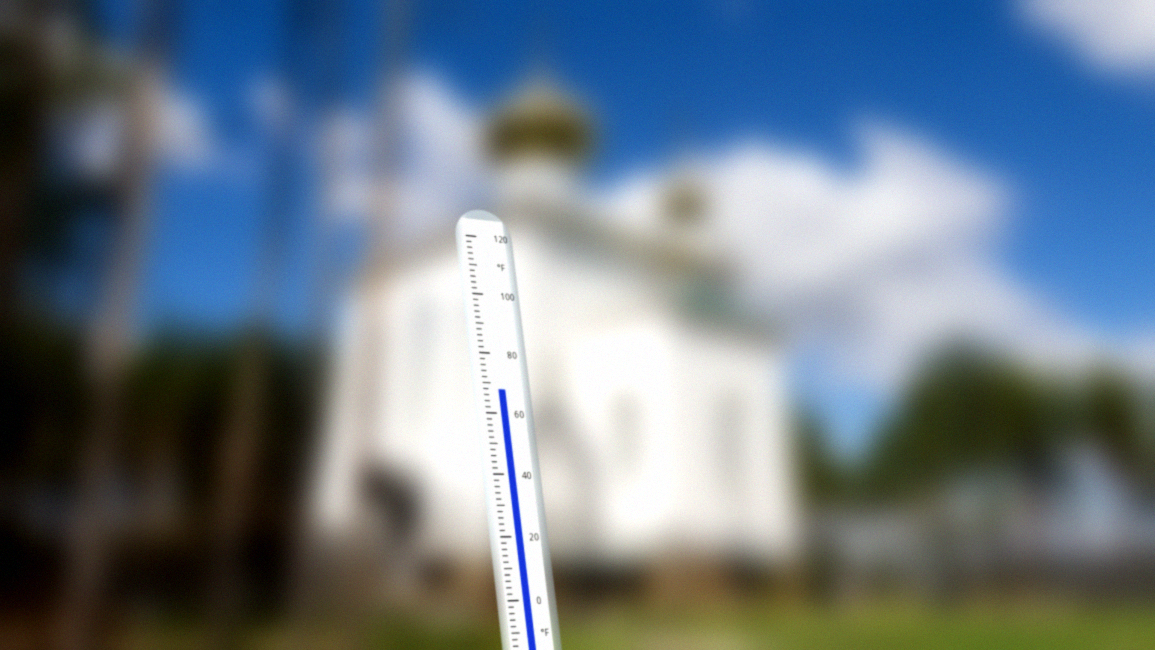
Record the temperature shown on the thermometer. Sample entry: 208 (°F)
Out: 68 (°F)
